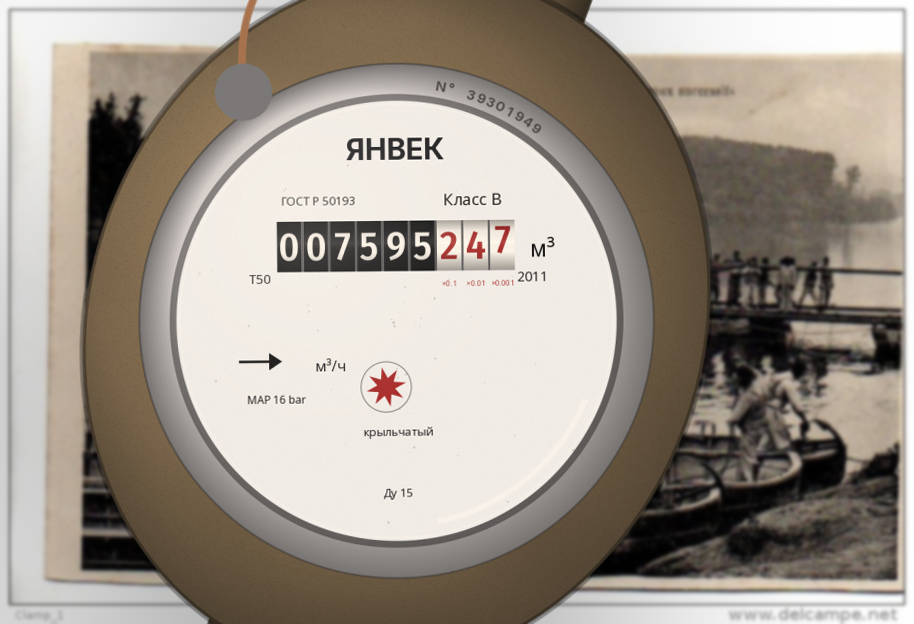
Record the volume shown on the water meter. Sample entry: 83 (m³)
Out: 7595.247 (m³)
